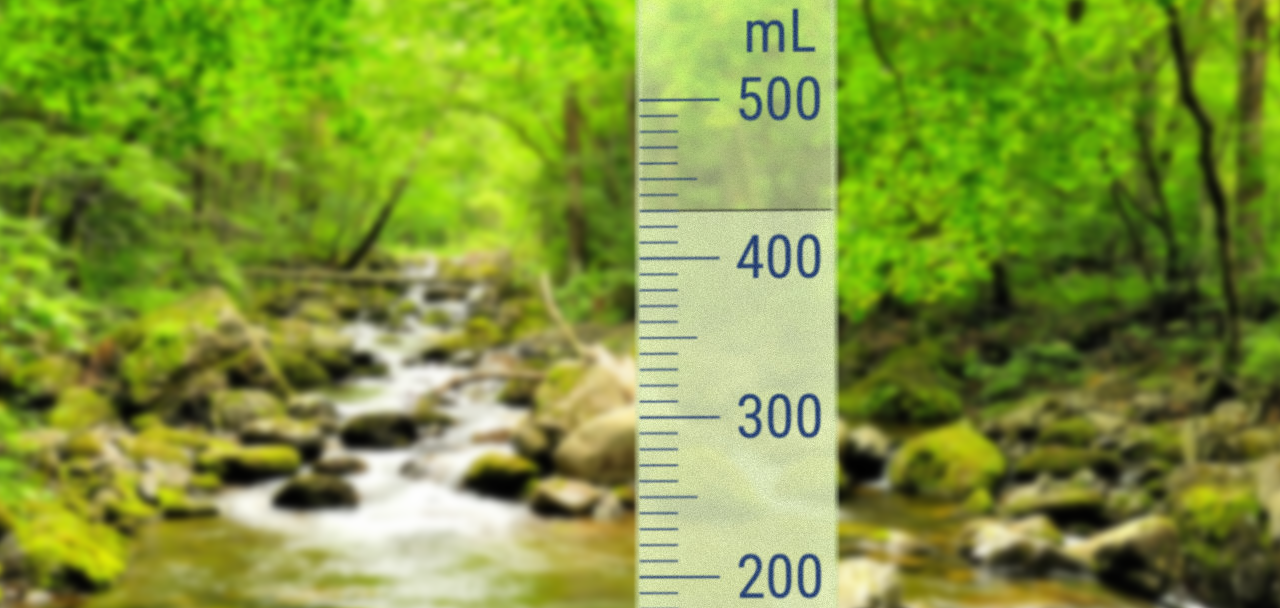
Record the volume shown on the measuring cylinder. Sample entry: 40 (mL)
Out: 430 (mL)
